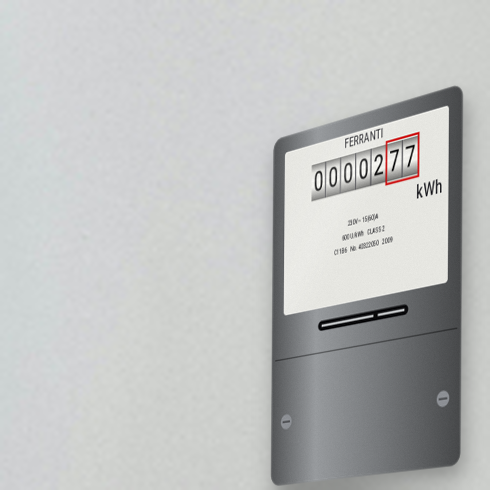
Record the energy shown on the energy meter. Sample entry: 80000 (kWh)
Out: 2.77 (kWh)
